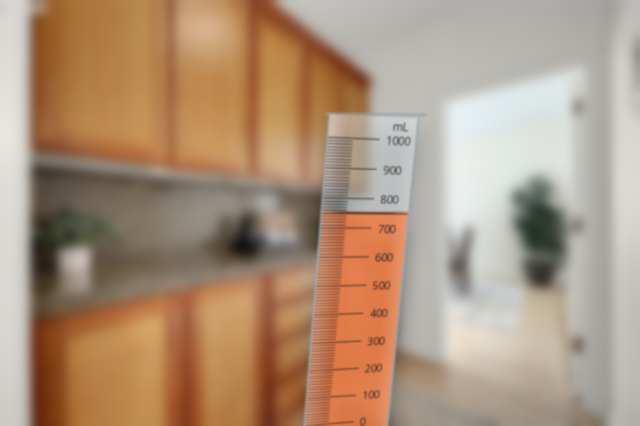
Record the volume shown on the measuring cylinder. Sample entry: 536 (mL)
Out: 750 (mL)
